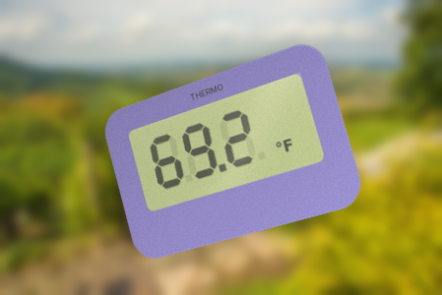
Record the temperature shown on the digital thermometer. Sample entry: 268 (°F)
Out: 69.2 (°F)
